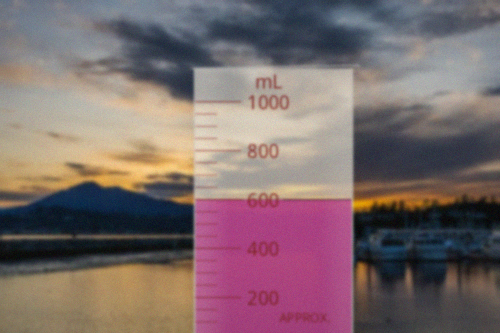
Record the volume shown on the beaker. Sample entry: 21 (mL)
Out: 600 (mL)
